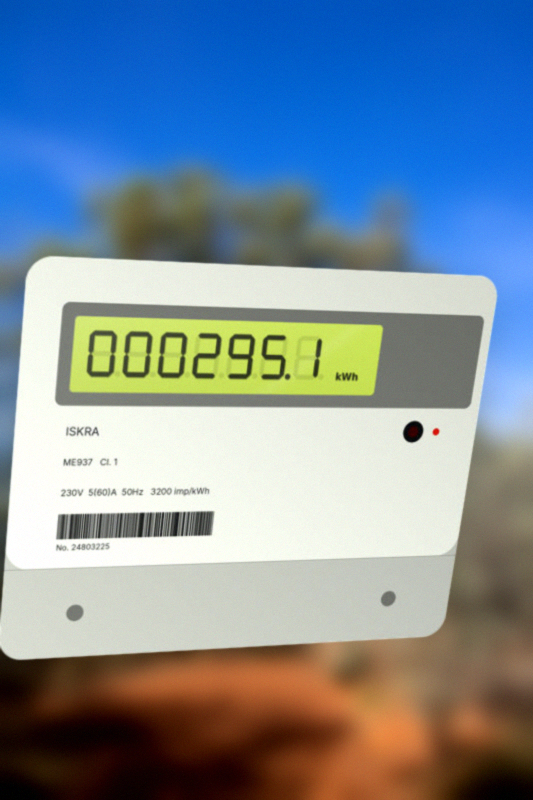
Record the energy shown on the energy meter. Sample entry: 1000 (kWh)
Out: 295.1 (kWh)
